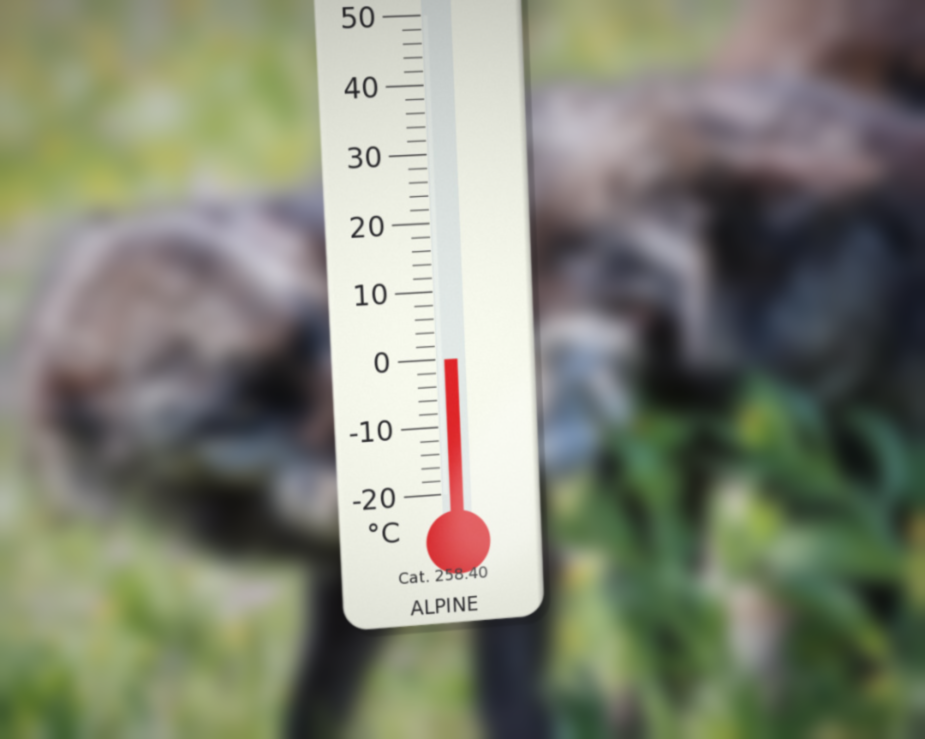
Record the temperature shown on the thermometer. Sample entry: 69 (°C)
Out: 0 (°C)
